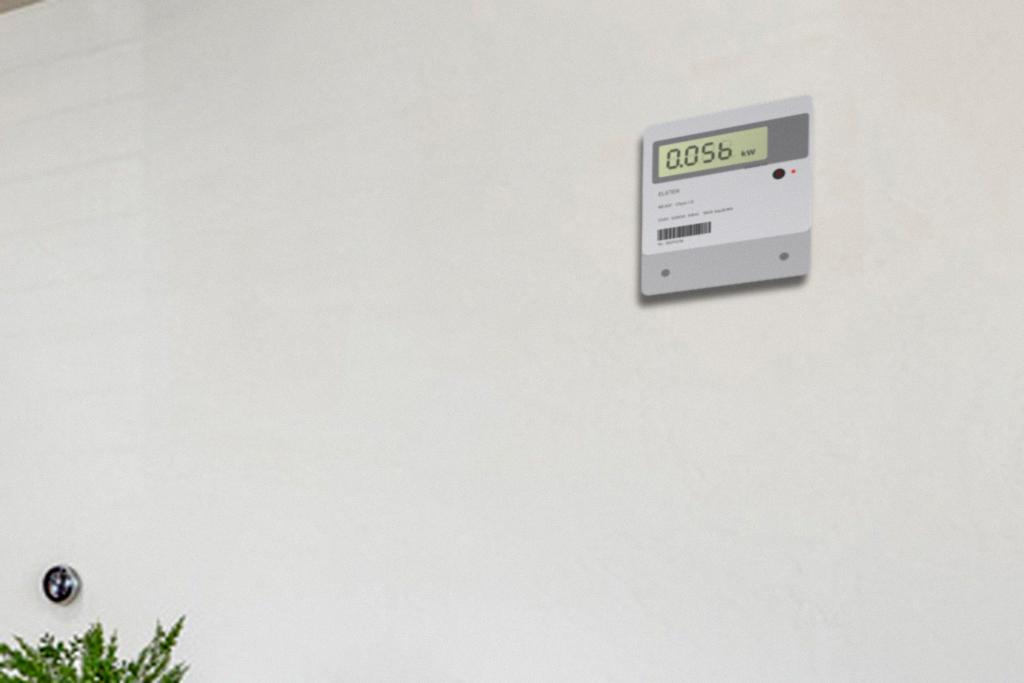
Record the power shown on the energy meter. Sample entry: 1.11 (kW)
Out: 0.056 (kW)
